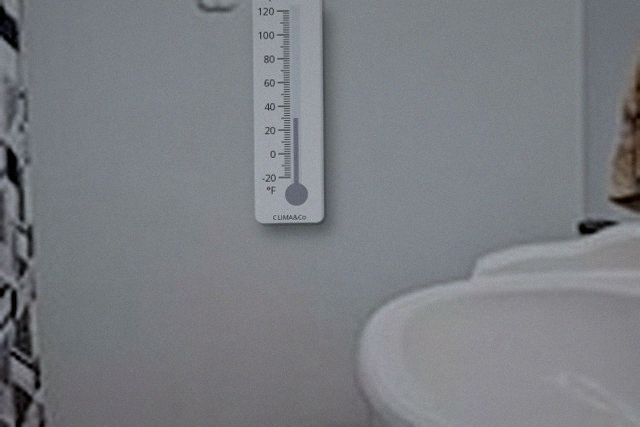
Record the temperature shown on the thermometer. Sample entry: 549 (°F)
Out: 30 (°F)
